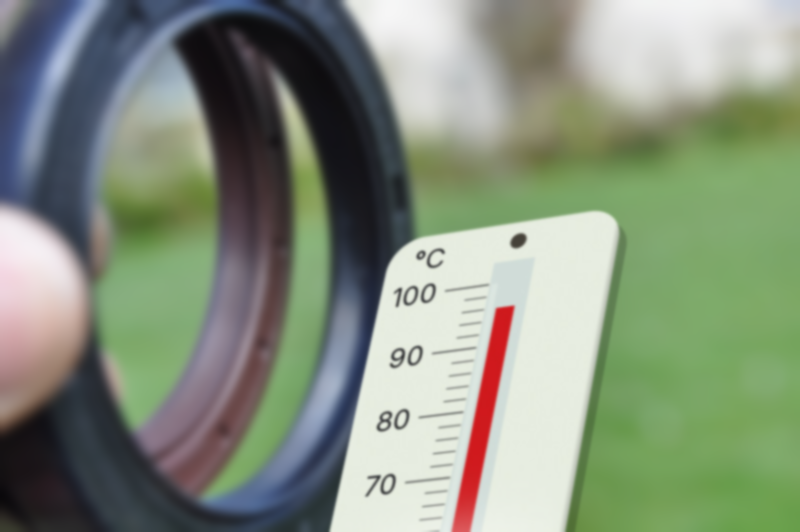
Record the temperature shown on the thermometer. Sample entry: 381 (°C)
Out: 96 (°C)
